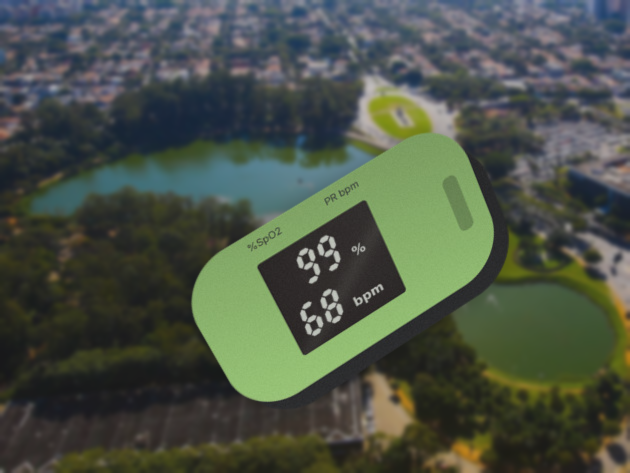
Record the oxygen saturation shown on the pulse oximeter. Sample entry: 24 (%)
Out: 99 (%)
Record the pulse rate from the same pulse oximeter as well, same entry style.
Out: 68 (bpm)
